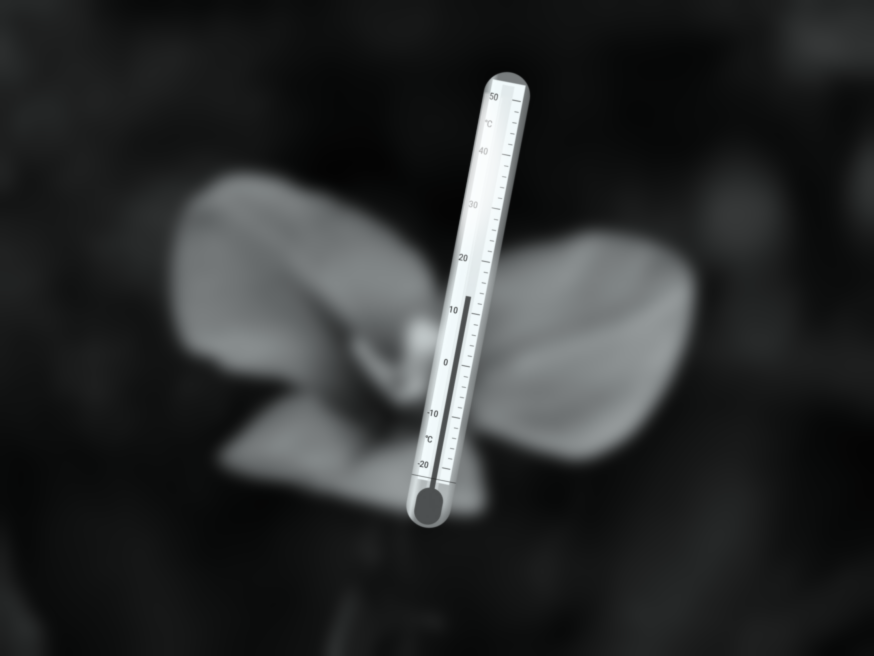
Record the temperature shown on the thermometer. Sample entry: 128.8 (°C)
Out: 13 (°C)
